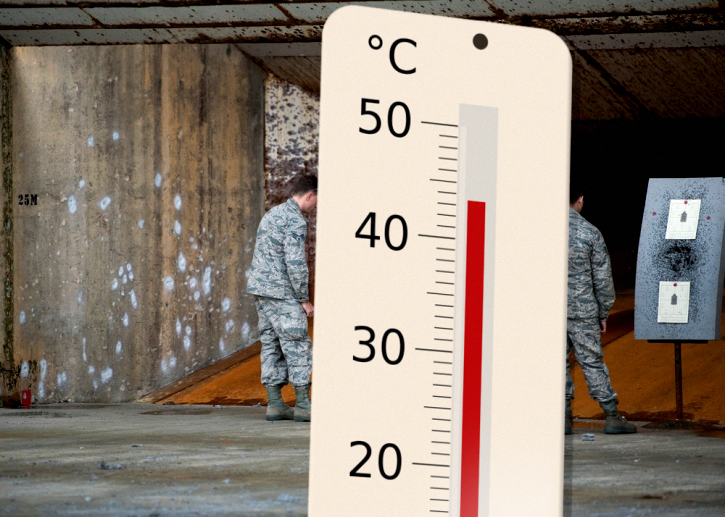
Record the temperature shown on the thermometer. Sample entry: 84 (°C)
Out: 43.5 (°C)
